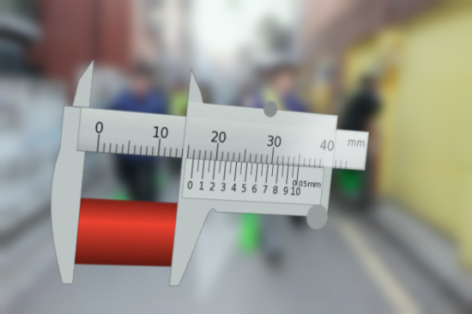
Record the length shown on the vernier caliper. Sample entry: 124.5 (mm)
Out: 16.0 (mm)
